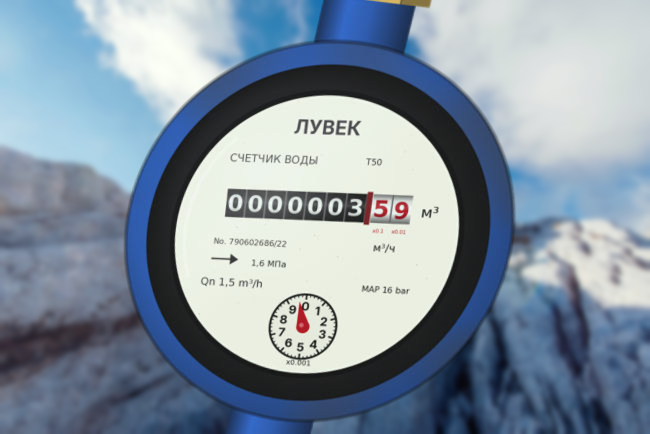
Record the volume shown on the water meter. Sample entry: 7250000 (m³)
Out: 3.589 (m³)
